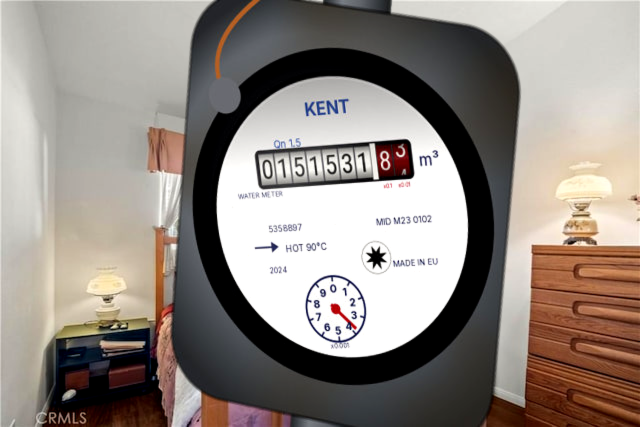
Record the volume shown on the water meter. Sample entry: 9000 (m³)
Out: 151531.833 (m³)
